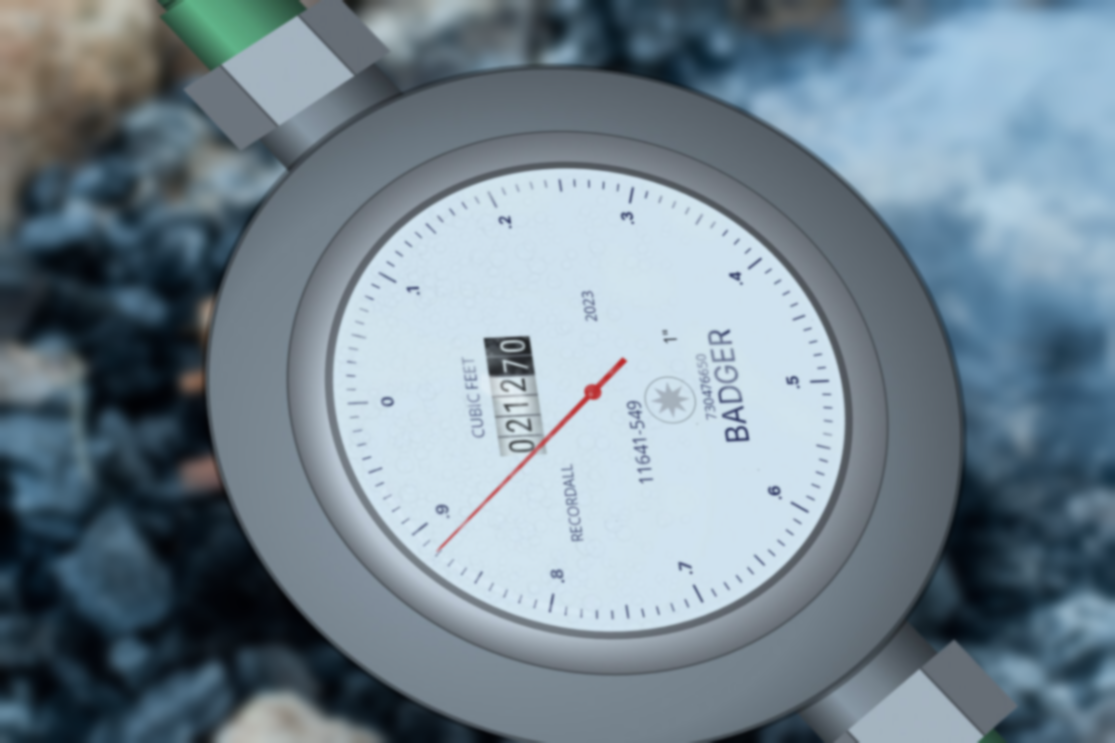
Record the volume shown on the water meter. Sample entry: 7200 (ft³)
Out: 21269.88 (ft³)
